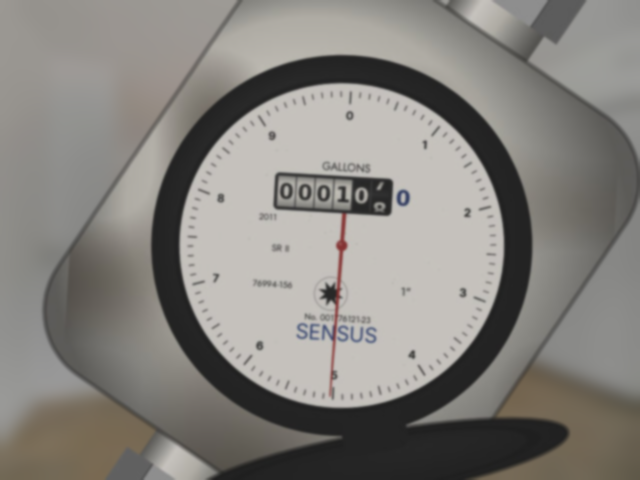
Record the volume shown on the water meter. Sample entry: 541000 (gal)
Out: 1075.0 (gal)
